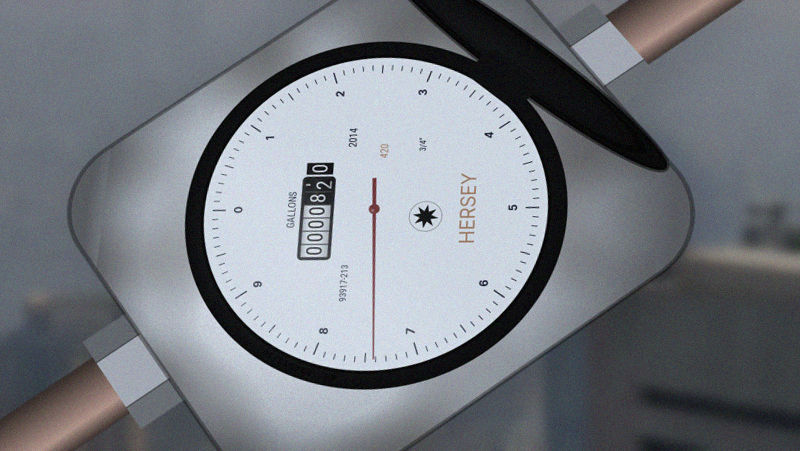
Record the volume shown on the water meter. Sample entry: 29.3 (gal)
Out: 817.4 (gal)
